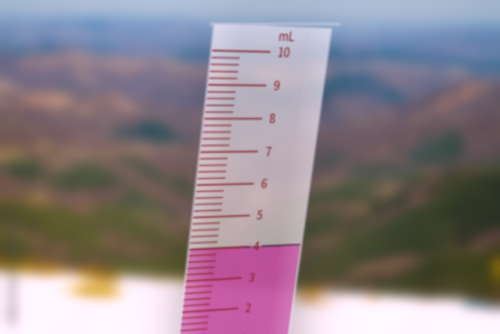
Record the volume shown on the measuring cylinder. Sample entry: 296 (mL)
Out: 4 (mL)
